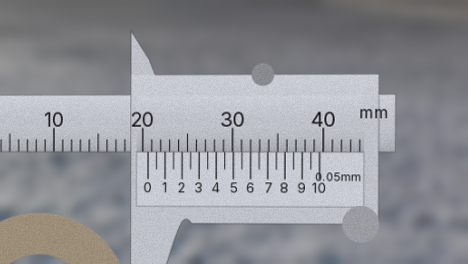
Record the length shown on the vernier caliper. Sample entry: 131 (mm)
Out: 20.6 (mm)
